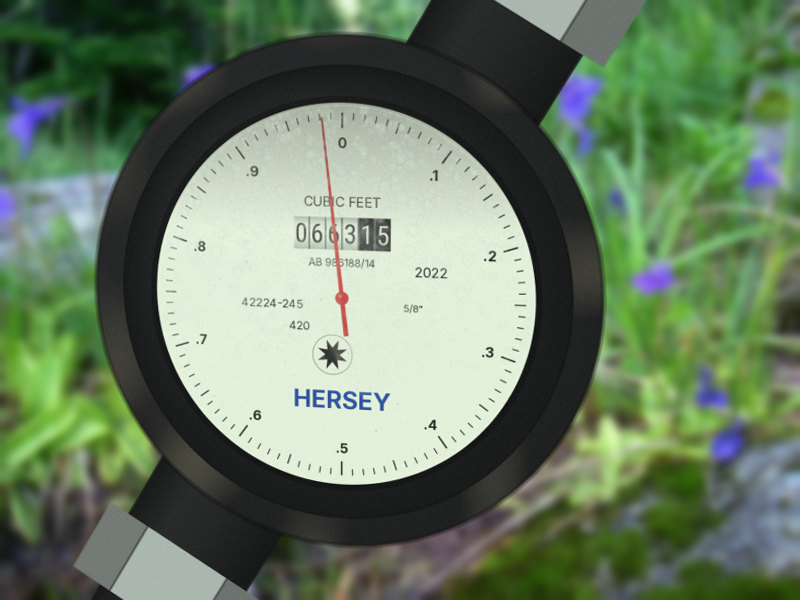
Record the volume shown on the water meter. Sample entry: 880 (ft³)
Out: 66314.98 (ft³)
